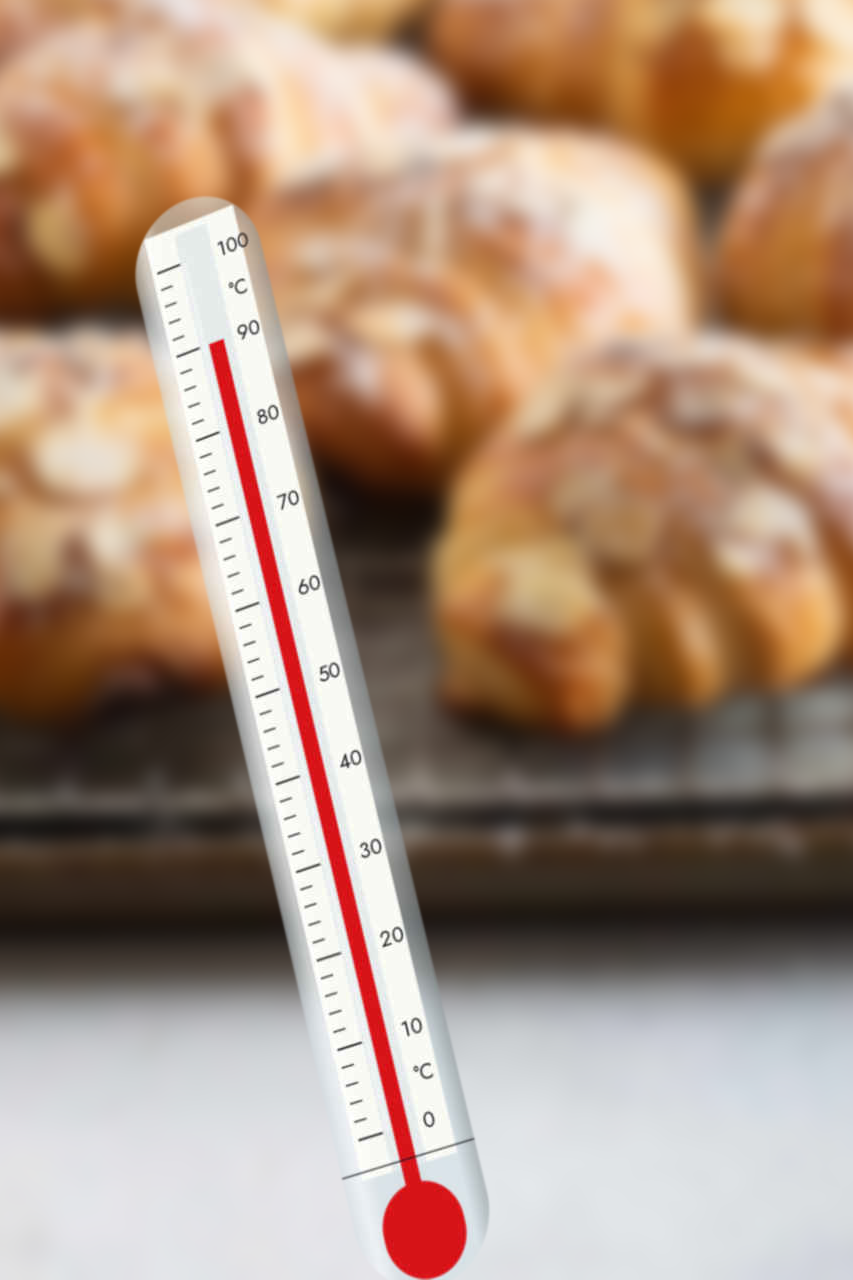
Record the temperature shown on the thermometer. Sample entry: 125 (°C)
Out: 90 (°C)
